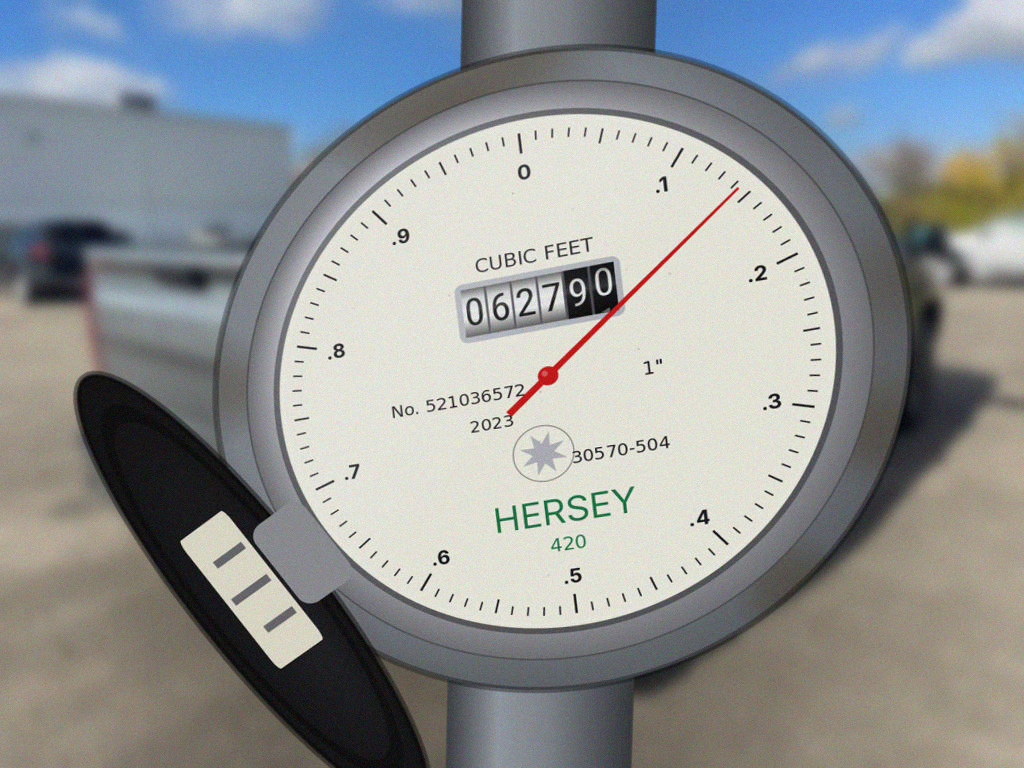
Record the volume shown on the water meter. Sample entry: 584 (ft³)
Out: 62790.14 (ft³)
